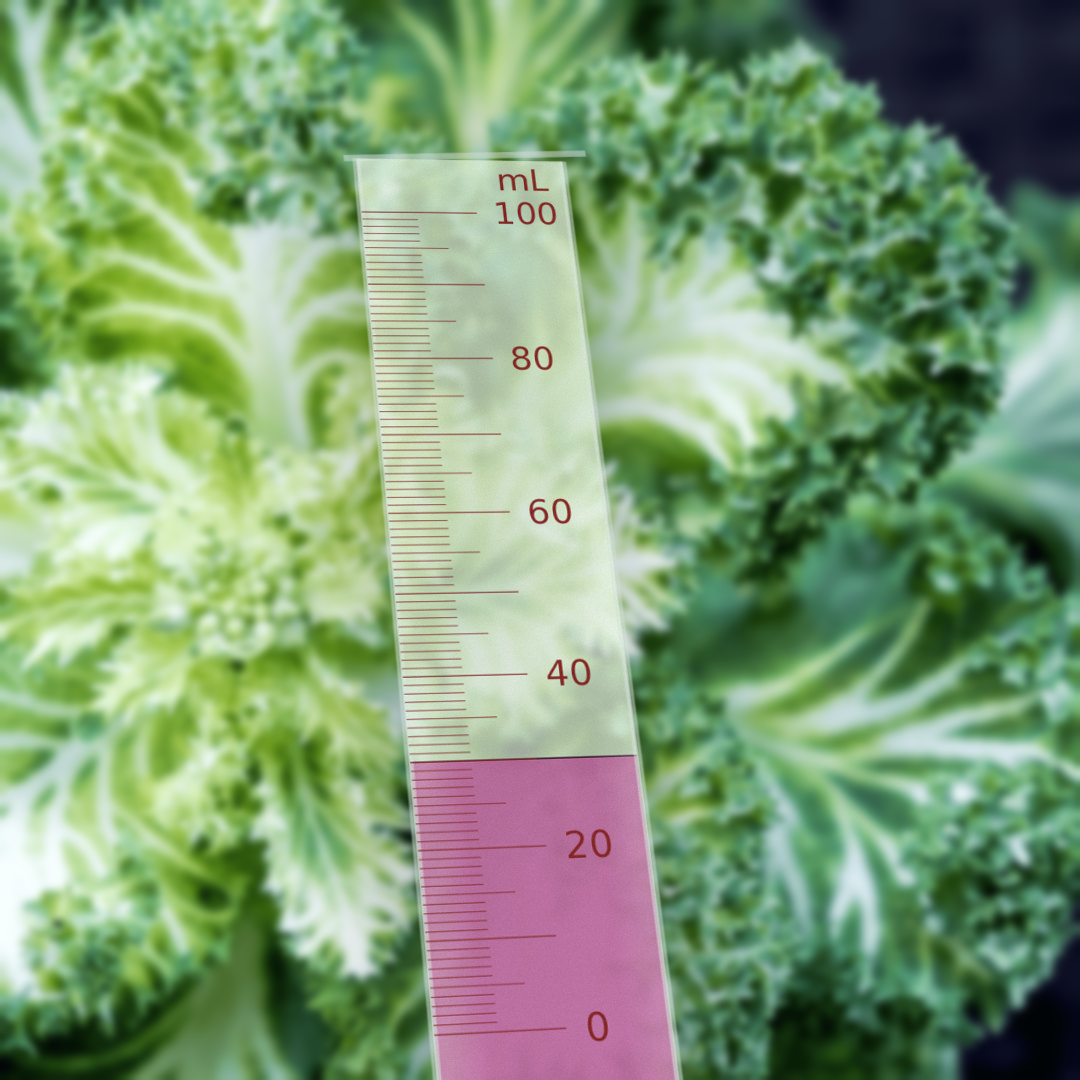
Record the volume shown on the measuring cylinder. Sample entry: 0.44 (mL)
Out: 30 (mL)
